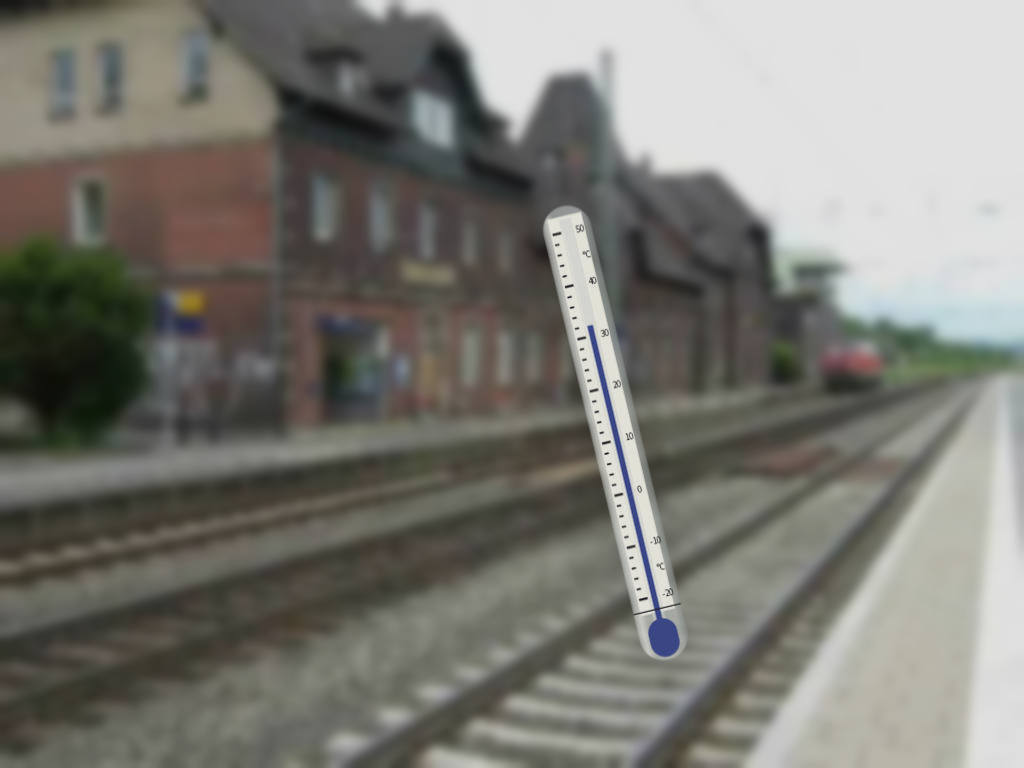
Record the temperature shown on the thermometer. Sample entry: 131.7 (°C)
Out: 32 (°C)
